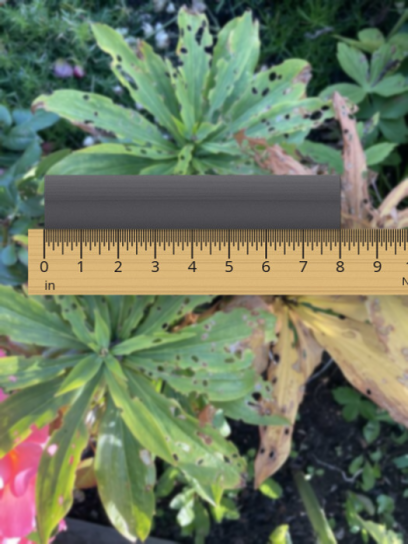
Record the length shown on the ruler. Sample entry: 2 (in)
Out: 8 (in)
